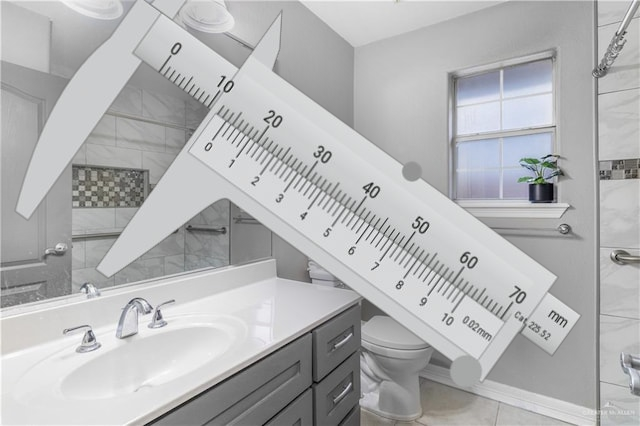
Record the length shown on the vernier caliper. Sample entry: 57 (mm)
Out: 13.8 (mm)
